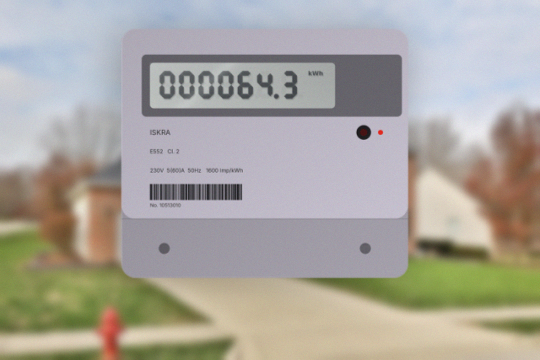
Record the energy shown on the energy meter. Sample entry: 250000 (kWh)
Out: 64.3 (kWh)
